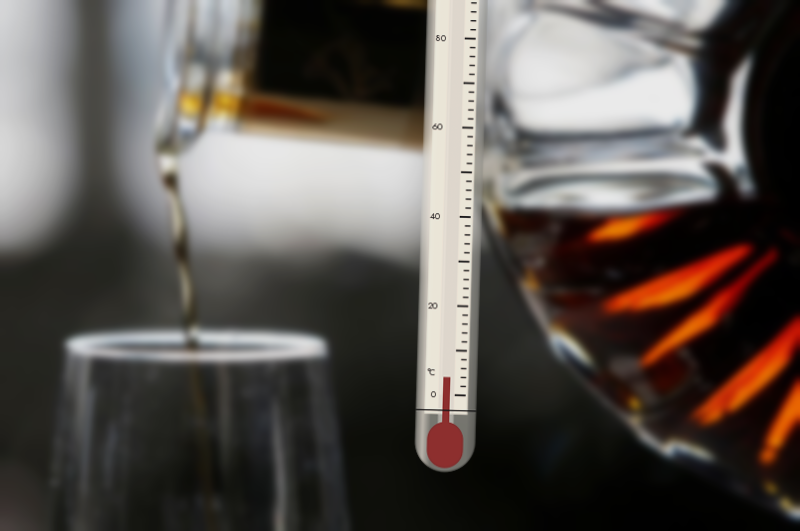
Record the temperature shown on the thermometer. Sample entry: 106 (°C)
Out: 4 (°C)
